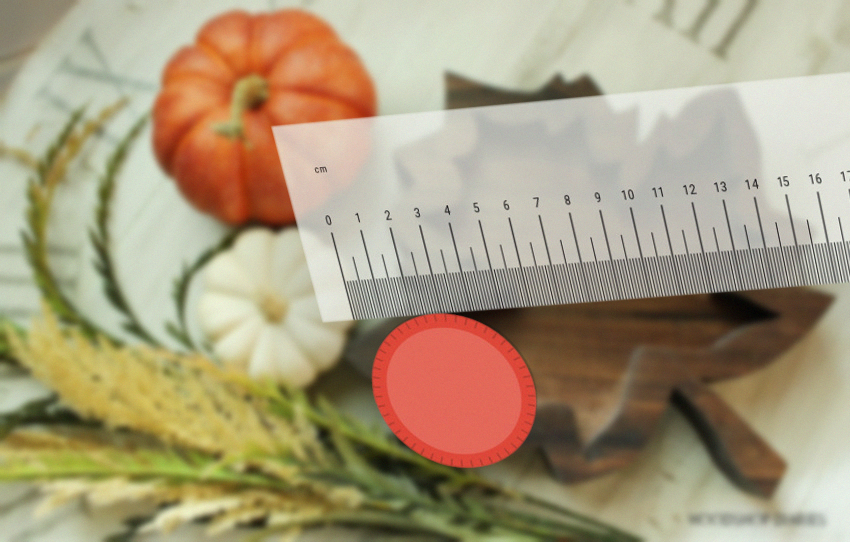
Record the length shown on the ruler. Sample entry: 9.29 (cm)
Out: 5.5 (cm)
